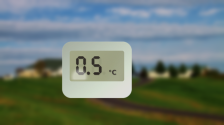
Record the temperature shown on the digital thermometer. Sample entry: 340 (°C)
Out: 0.5 (°C)
